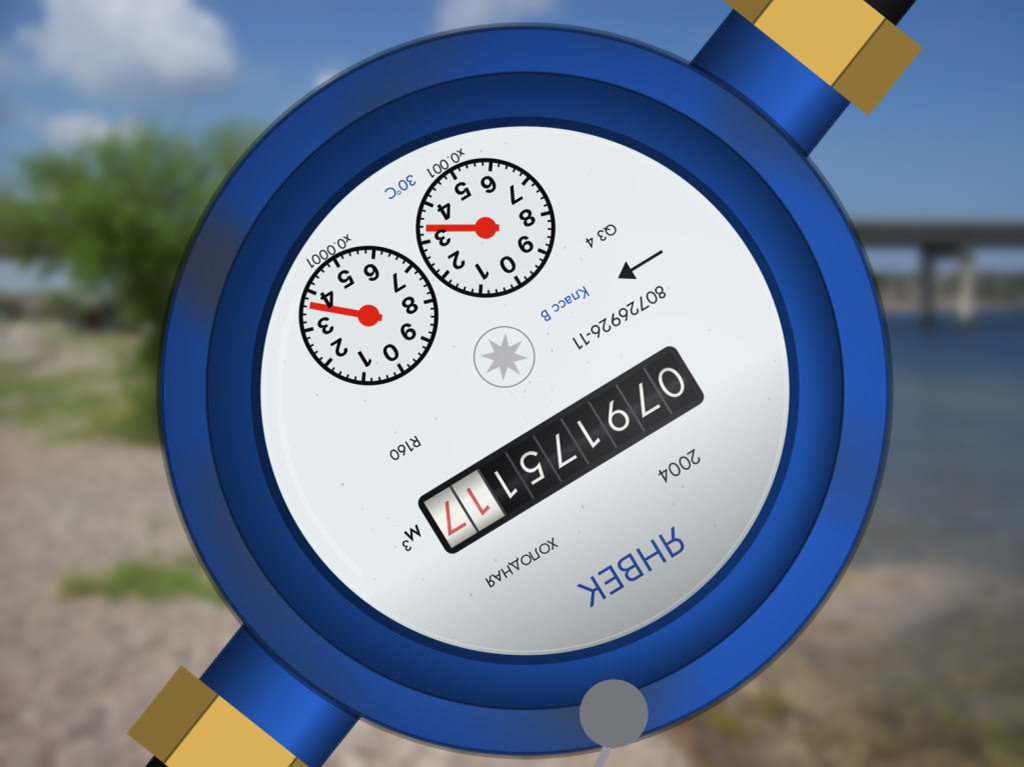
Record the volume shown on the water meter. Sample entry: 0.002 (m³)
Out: 791751.1733 (m³)
